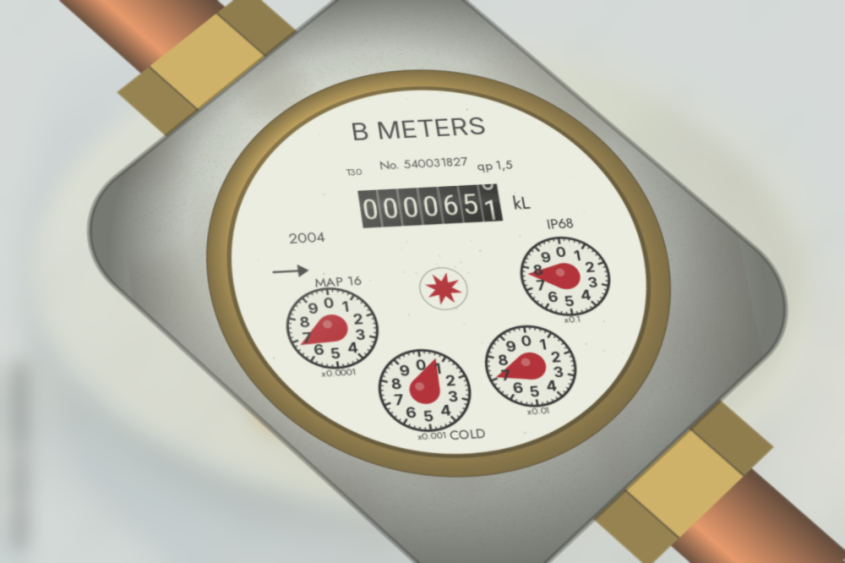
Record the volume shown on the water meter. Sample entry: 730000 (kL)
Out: 650.7706 (kL)
